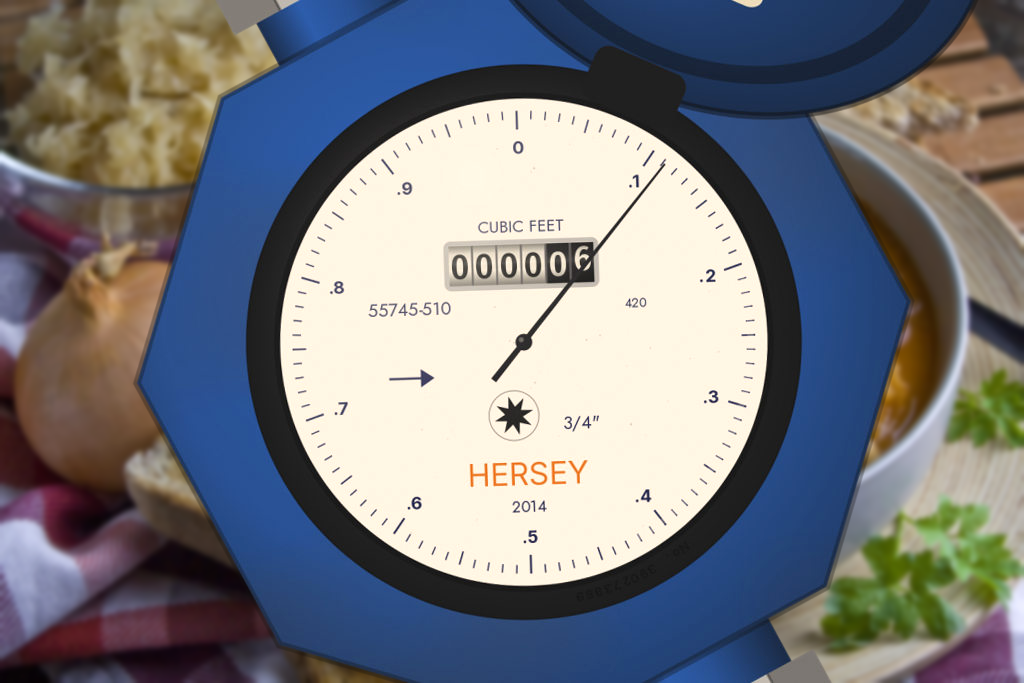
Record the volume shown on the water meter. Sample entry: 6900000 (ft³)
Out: 6.11 (ft³)
